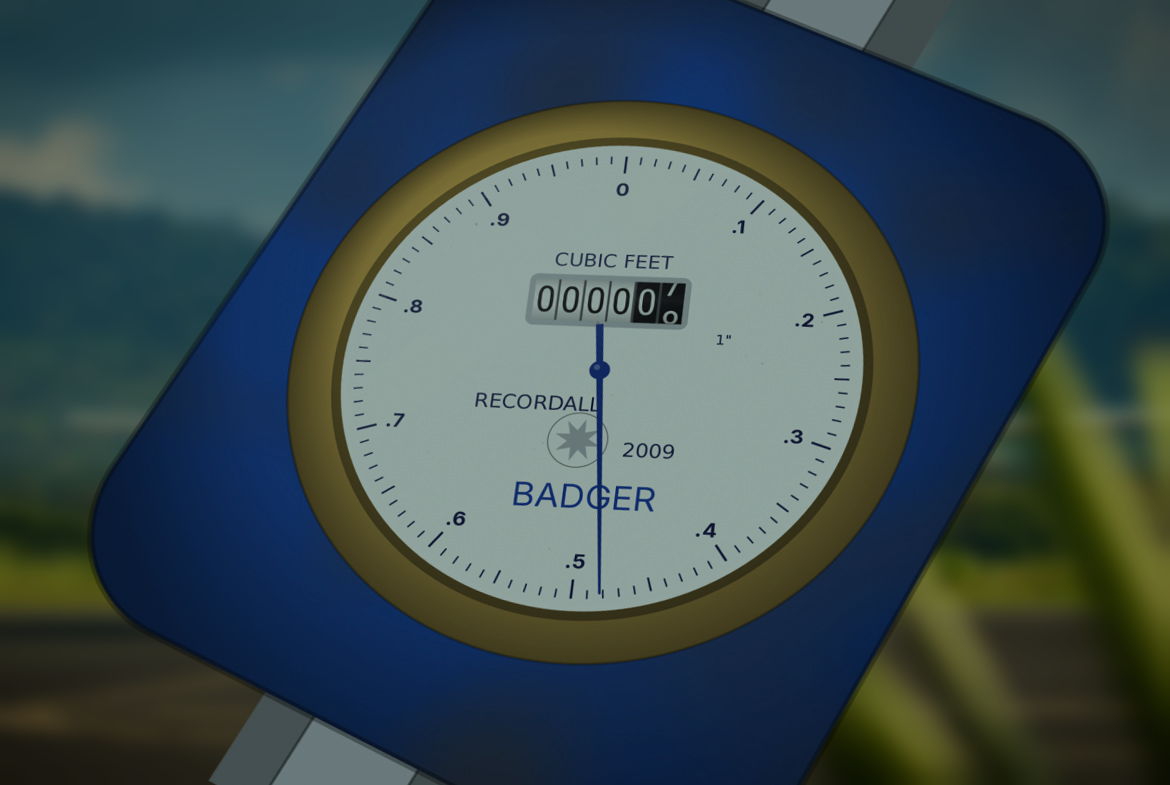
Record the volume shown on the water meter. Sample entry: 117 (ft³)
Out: 7.48 (ft³)
